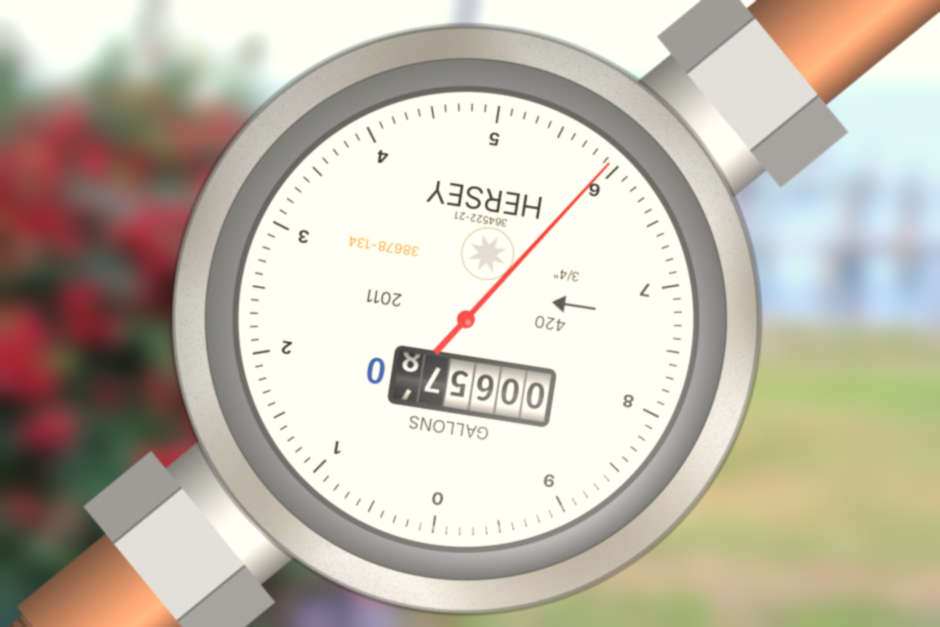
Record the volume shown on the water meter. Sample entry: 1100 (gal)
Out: 65775.9 (gal)
